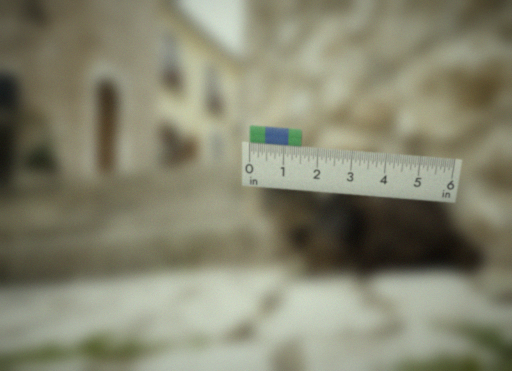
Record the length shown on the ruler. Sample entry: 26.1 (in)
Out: 1.5 (in)
